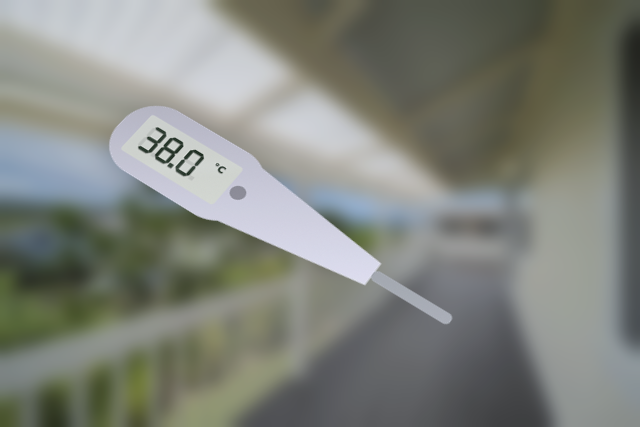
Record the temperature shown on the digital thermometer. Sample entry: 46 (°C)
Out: 38.0 (°C)
